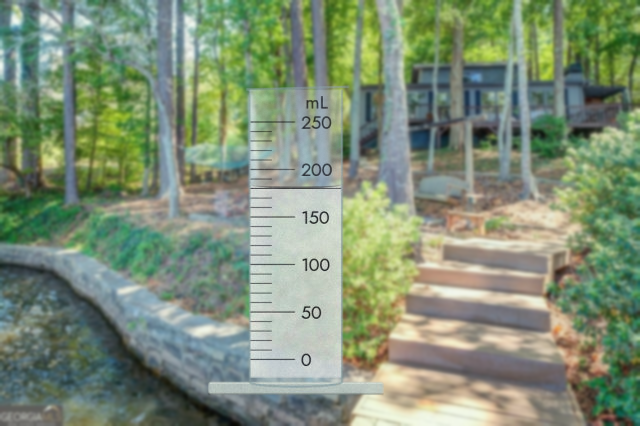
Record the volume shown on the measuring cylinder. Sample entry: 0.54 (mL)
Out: 180 (mL)
